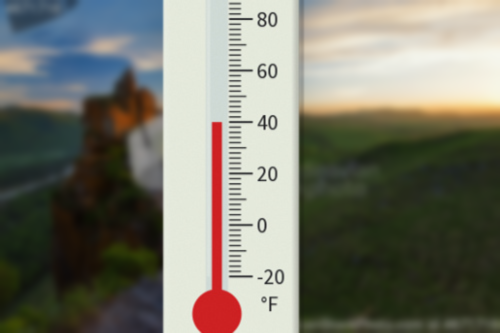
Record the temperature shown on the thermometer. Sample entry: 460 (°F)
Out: 40 (°F)
